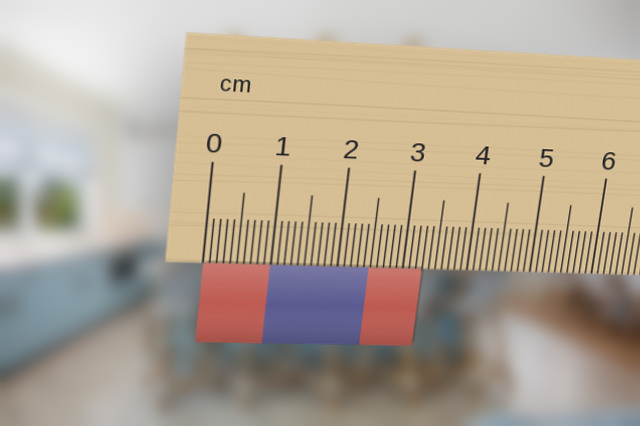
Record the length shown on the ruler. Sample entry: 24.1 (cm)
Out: 3.3 (cm)
